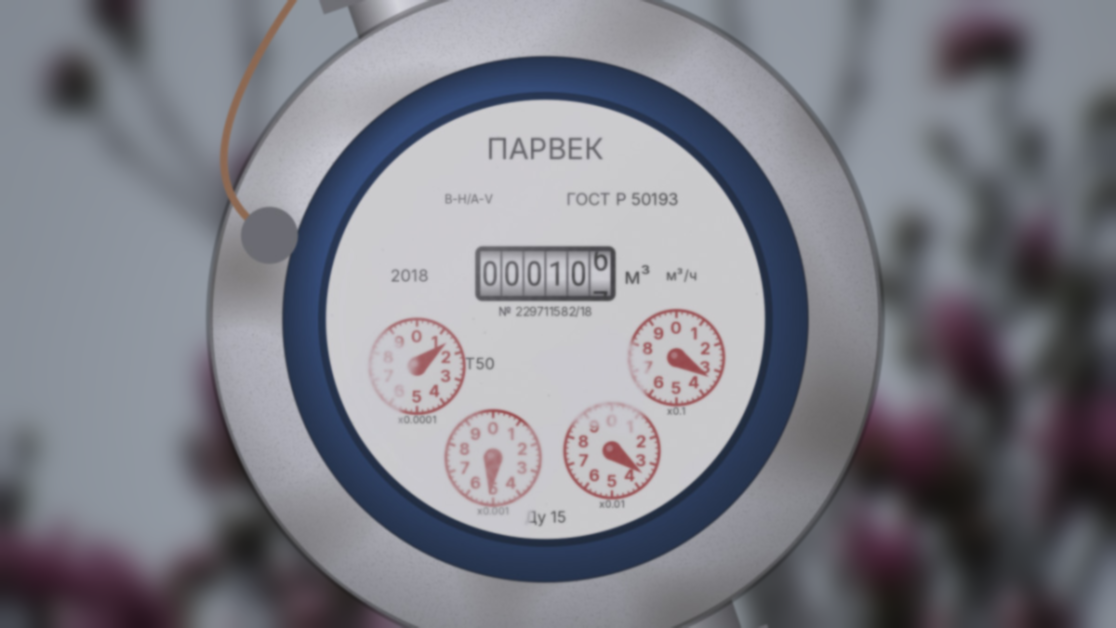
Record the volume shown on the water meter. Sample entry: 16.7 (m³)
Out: 106.3351 (m³)
